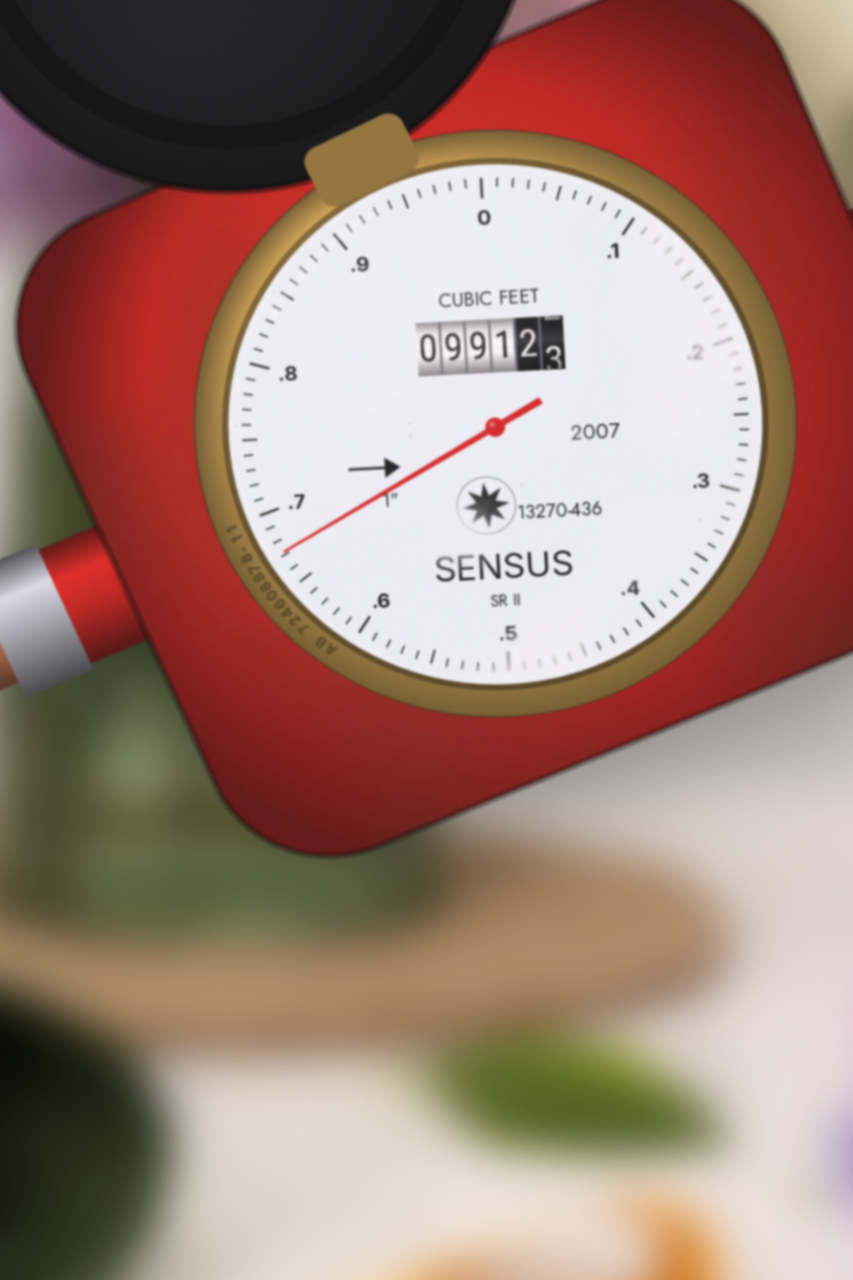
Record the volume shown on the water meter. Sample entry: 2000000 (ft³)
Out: 99122.67 (ft³)
